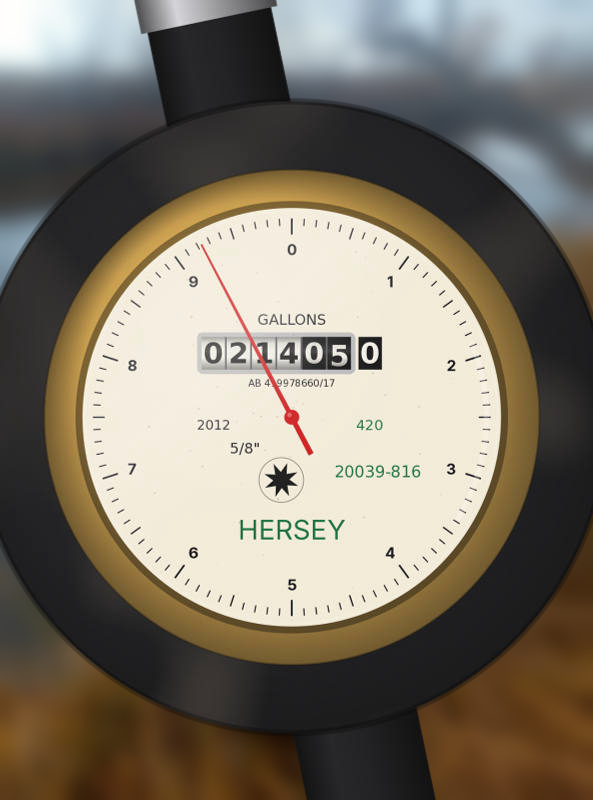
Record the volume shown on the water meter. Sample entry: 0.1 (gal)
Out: 214049.2 (gal)
